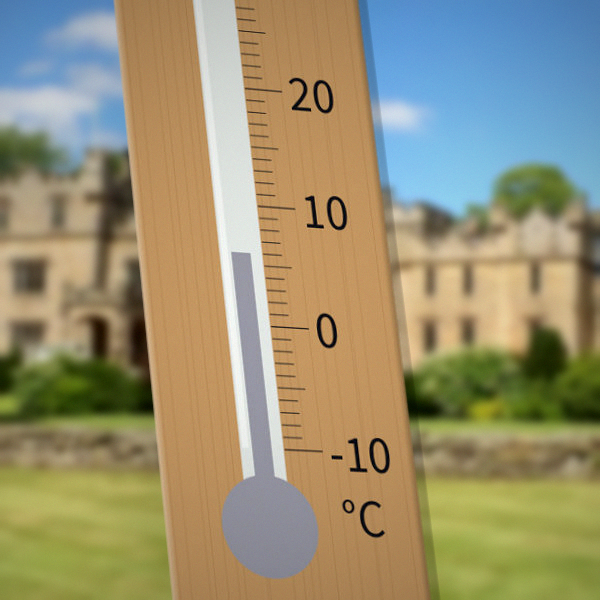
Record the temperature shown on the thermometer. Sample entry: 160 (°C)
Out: 6 (°C)
